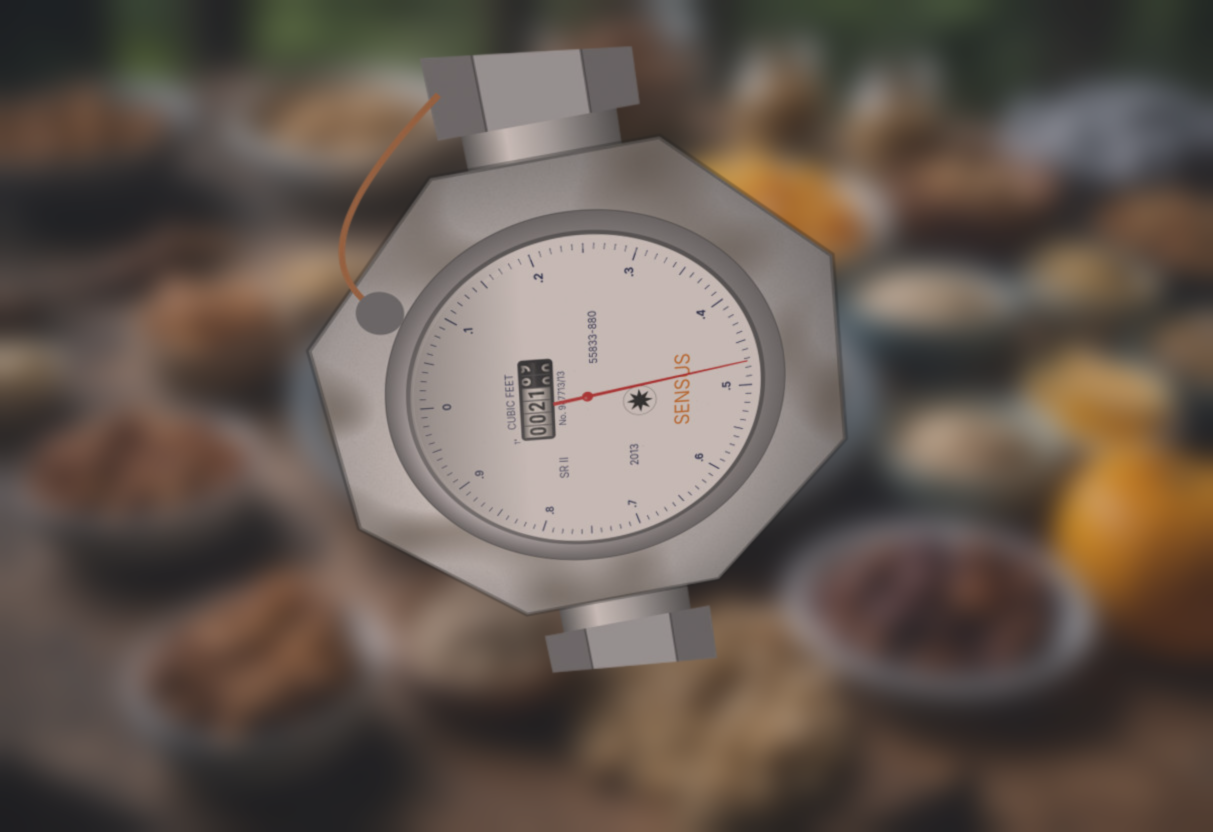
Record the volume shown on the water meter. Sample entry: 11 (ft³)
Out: 2189.47 (ft³)
